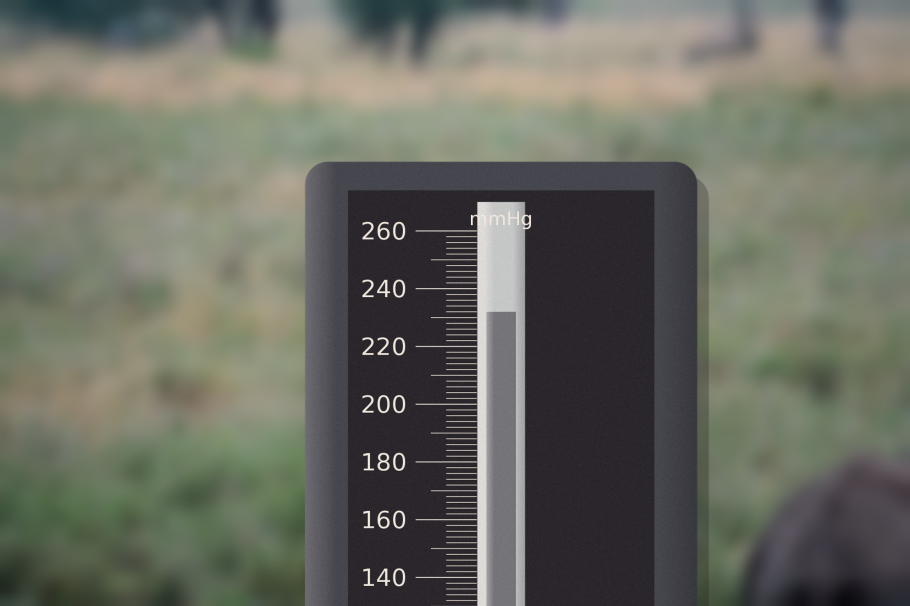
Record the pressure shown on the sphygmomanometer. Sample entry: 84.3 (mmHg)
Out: 232 (mmHg)
